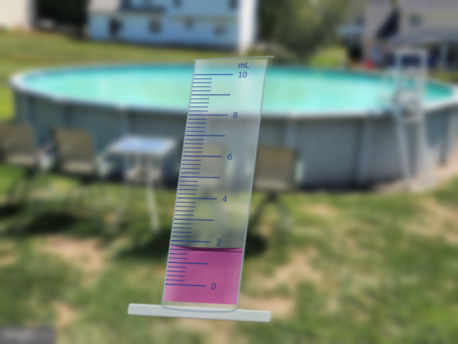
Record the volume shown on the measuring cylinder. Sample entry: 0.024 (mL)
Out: 1.6 (mL)
